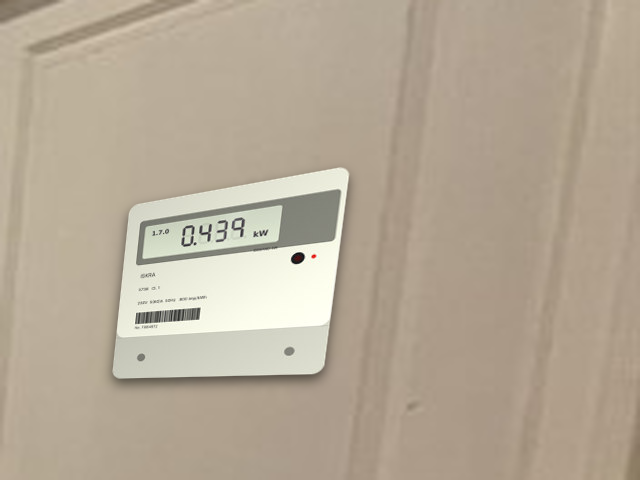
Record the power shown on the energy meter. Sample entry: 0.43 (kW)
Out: 0.439 (kW)
